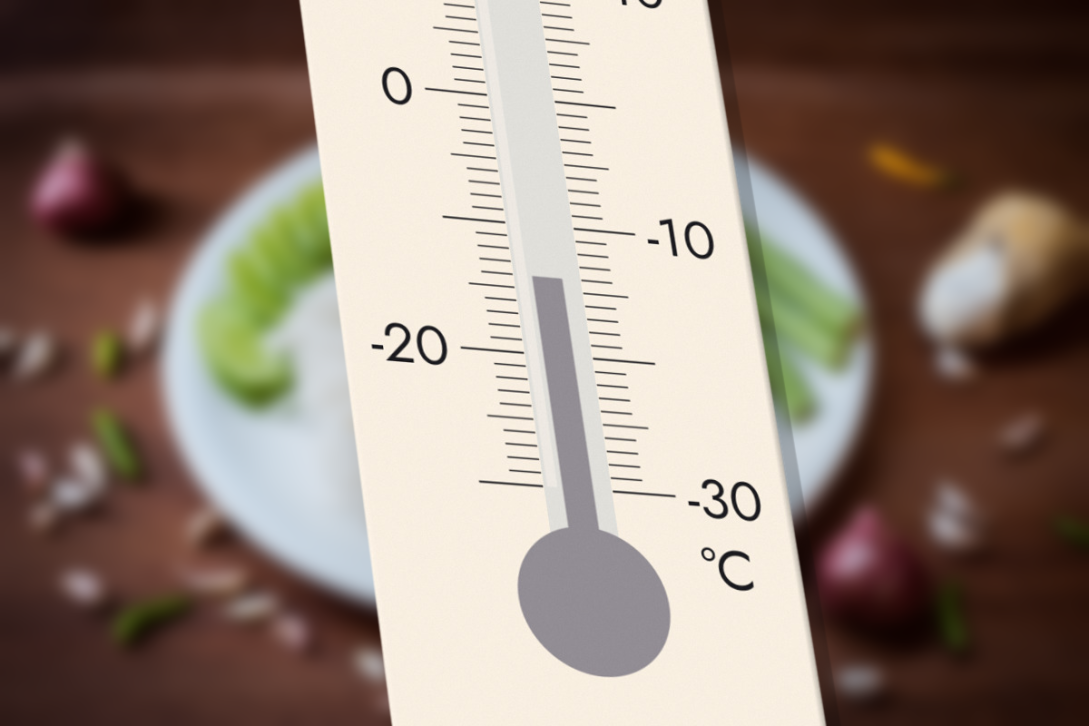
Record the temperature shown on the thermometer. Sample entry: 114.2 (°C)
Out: -14 (°C)
